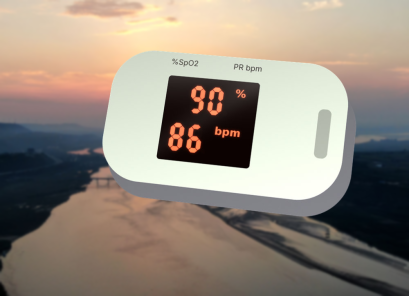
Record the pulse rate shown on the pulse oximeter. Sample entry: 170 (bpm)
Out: 86 (bpm)
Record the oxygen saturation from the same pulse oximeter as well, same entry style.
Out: 90 (%)
